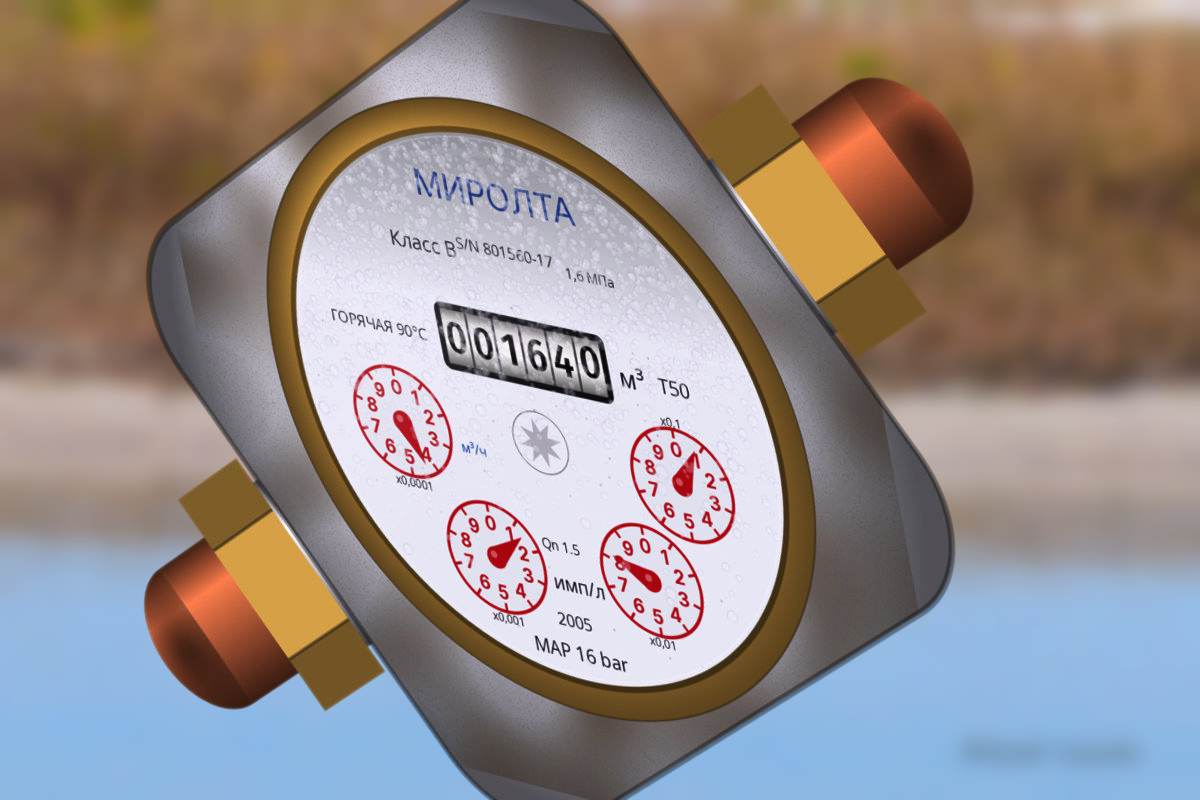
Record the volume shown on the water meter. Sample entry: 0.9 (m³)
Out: 1640.0814 (m³)
